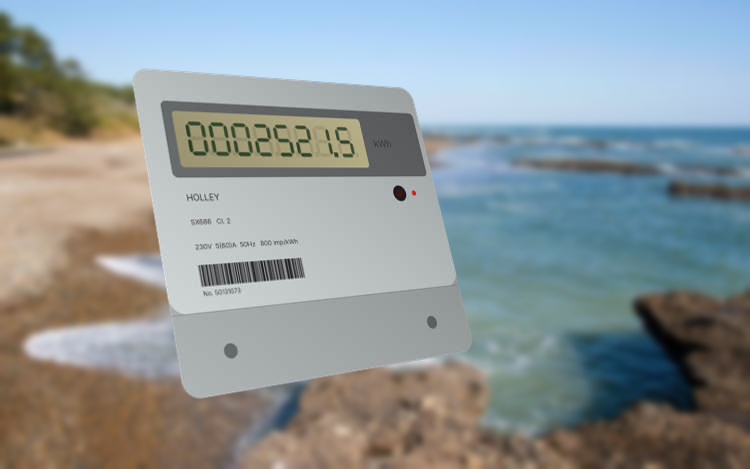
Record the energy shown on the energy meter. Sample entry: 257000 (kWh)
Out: 2521.5 (kWh)
